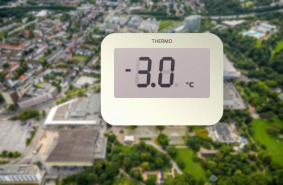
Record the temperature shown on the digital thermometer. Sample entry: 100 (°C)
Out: -3.0 (°C)
